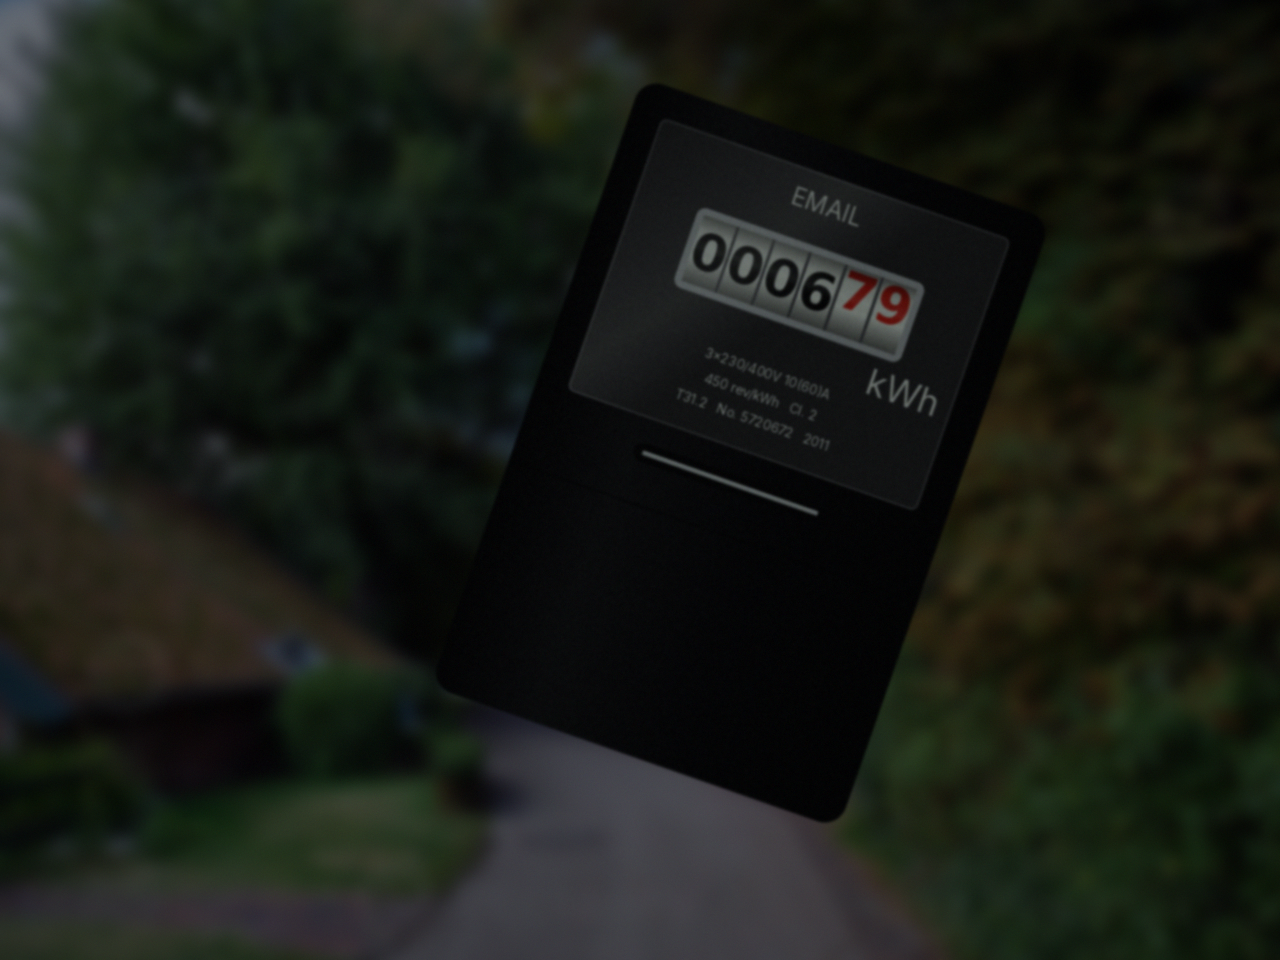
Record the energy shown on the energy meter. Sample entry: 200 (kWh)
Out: 6.79 (kWh)
